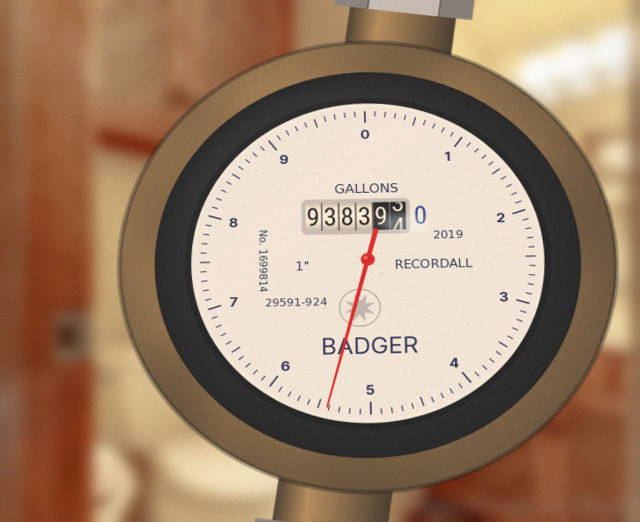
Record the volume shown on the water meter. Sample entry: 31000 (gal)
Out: 9383935.4 (gal)
